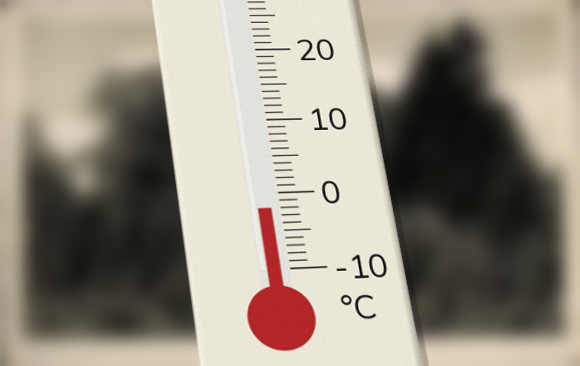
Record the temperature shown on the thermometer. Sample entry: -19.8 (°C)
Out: -2 (°C)
